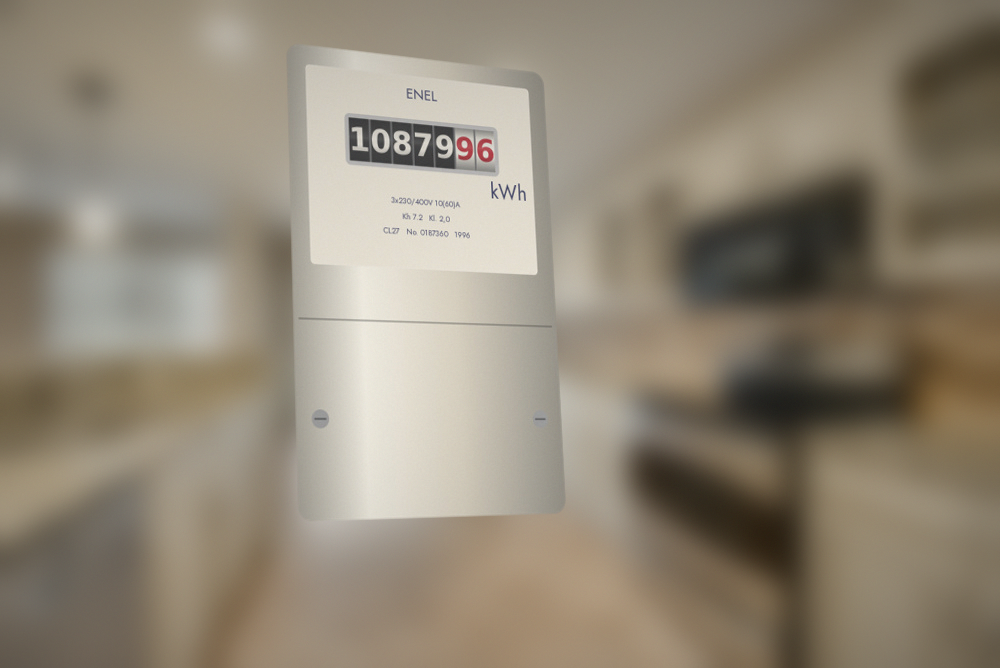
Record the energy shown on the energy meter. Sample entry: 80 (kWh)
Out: 10879.96 (kWh)
